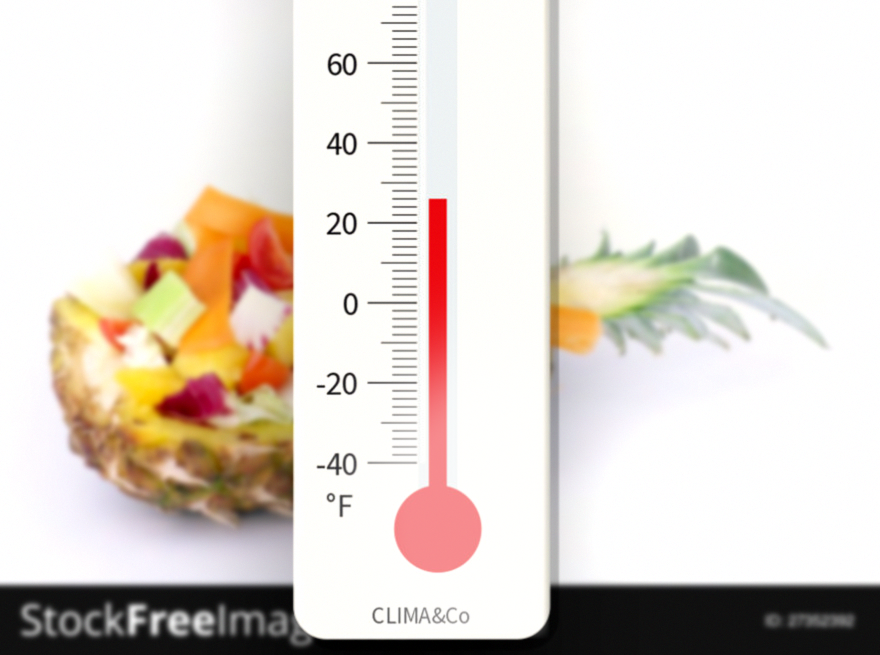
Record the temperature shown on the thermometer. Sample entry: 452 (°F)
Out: 26 (°F)
